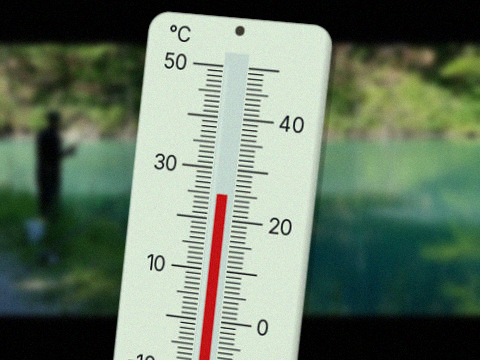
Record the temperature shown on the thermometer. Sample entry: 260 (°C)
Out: 25 (°C)
